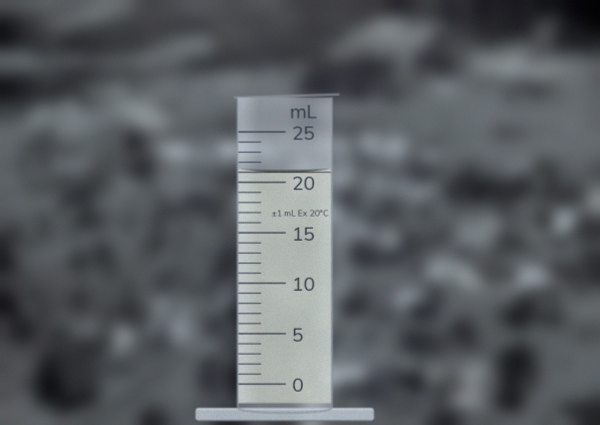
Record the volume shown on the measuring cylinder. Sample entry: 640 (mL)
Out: 21 (mL)
